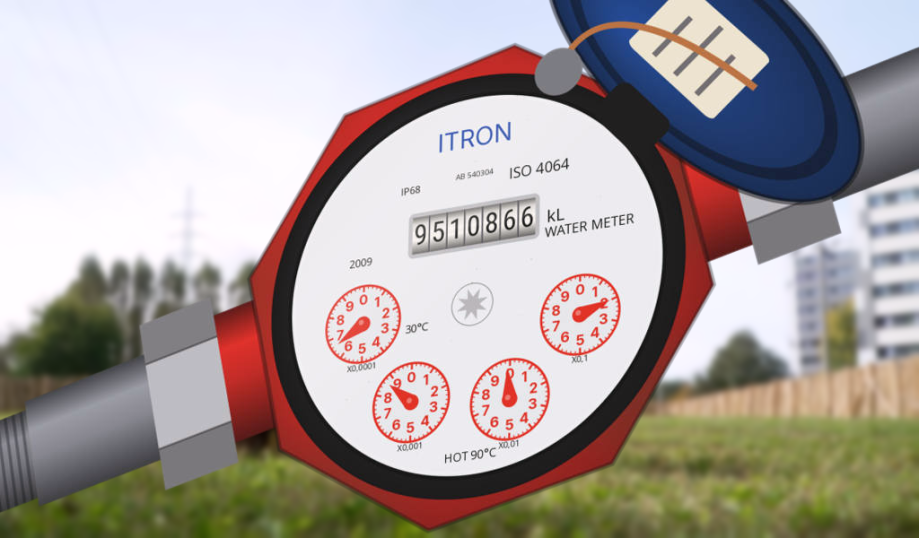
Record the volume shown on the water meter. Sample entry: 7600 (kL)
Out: 9510866.1986 (kL)
